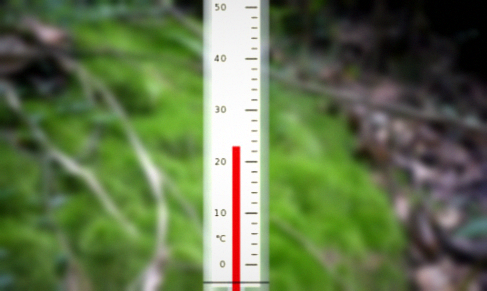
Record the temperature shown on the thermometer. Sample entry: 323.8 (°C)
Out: 23 (°C)
